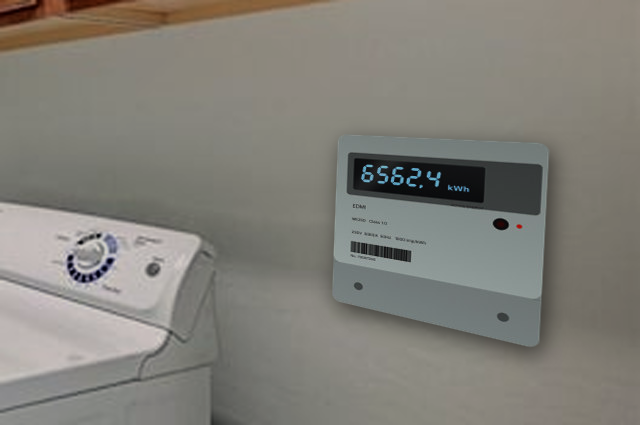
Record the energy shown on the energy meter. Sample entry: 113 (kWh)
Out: 6562.4 (kWh)
